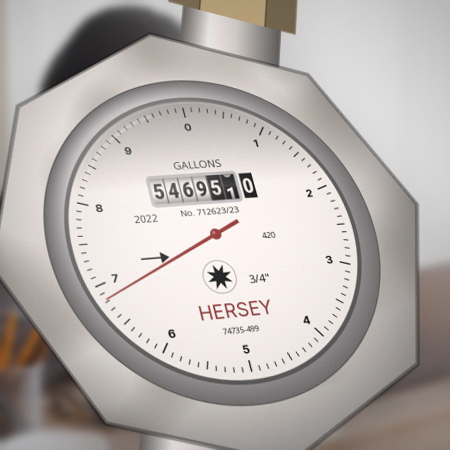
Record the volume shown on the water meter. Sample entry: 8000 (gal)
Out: 5469506.8 (gal)
